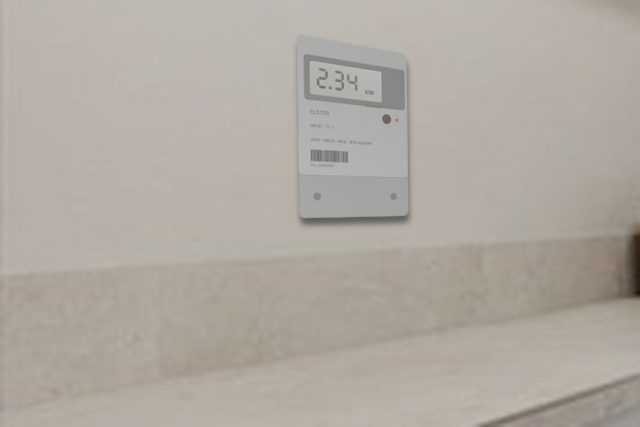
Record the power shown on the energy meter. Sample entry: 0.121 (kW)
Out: 2.34 (kW)
